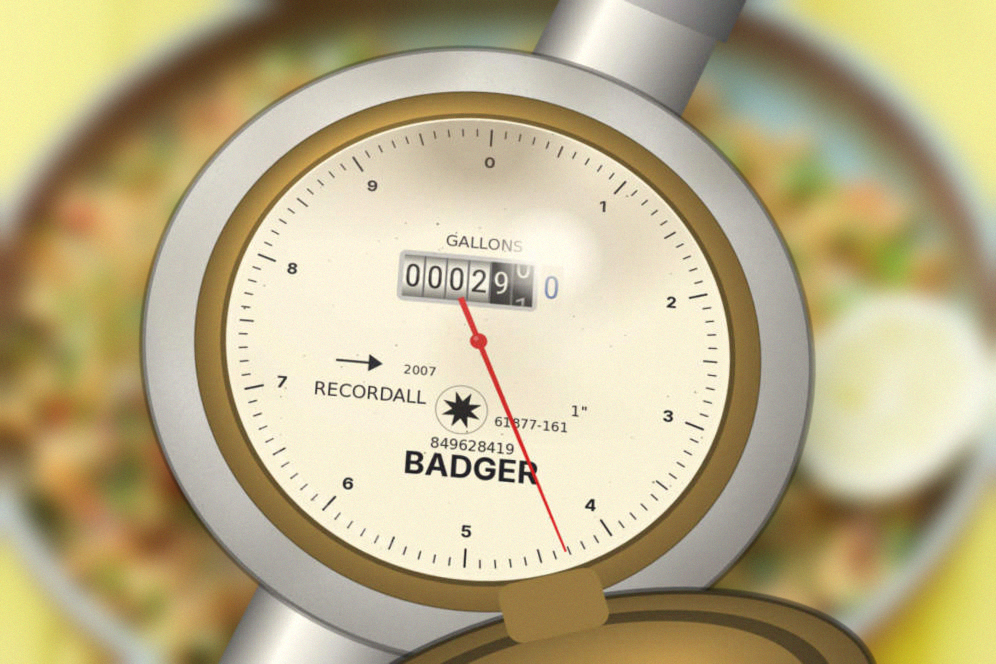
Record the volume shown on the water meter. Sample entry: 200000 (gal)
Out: 2904.3 (gal)
